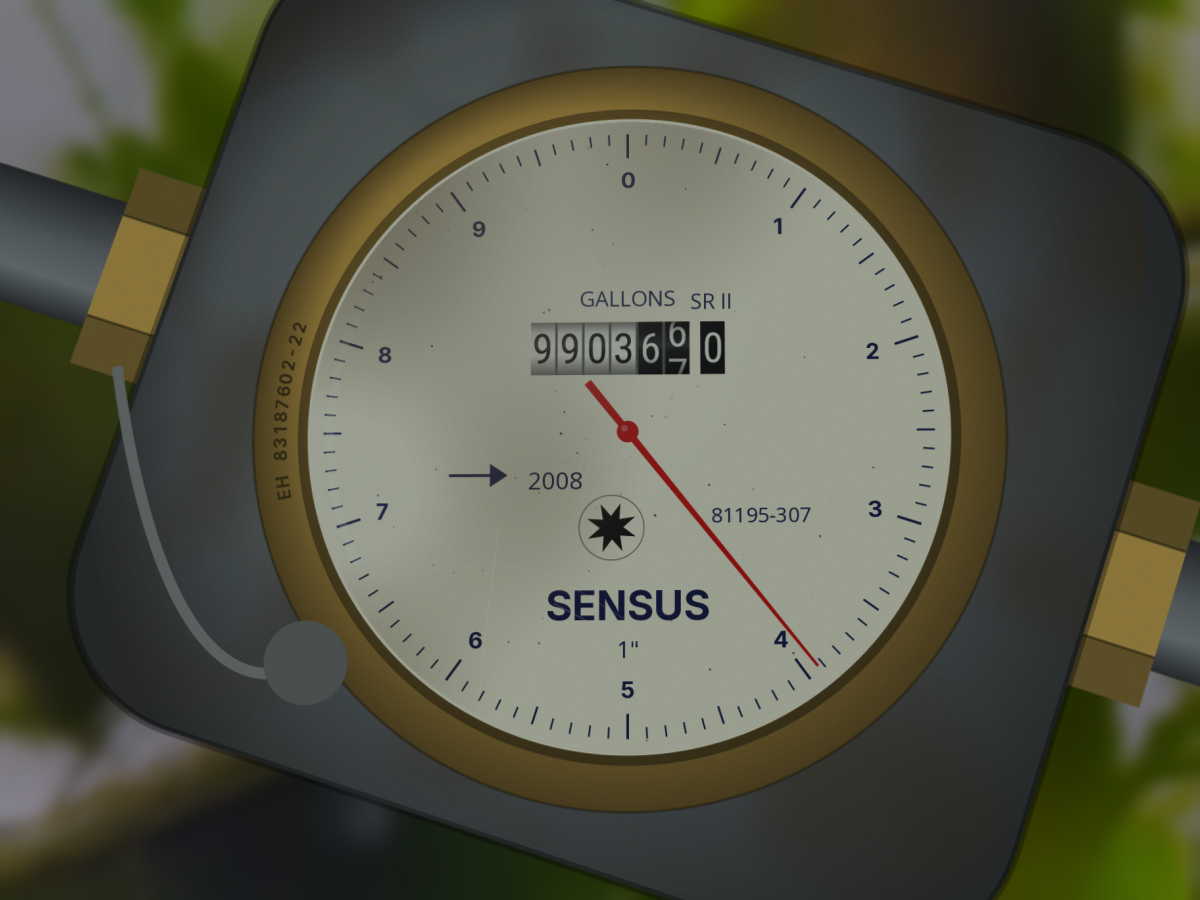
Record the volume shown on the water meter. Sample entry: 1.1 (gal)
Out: 9903663.9 (gal)
